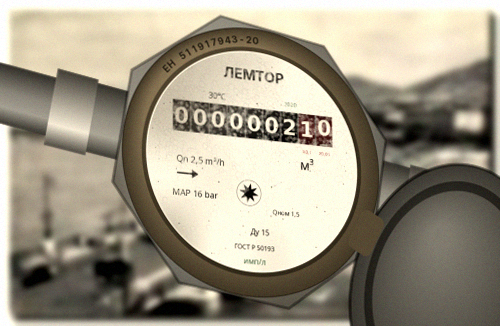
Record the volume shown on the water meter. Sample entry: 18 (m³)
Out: 2.10 (m³)
